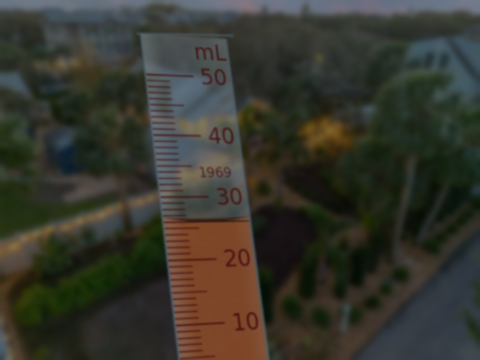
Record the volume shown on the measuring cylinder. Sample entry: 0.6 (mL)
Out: 26 (mL)
